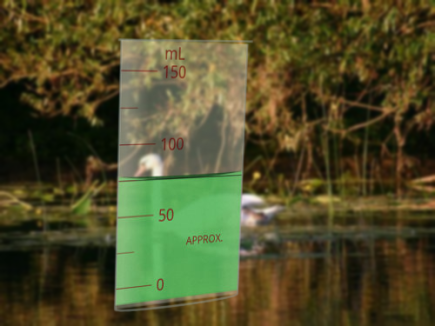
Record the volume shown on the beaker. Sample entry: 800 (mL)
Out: 75 (mL)
